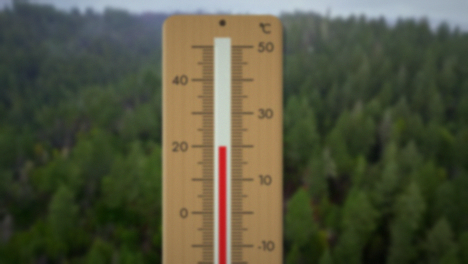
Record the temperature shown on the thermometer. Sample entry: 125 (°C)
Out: 20 (°C)
